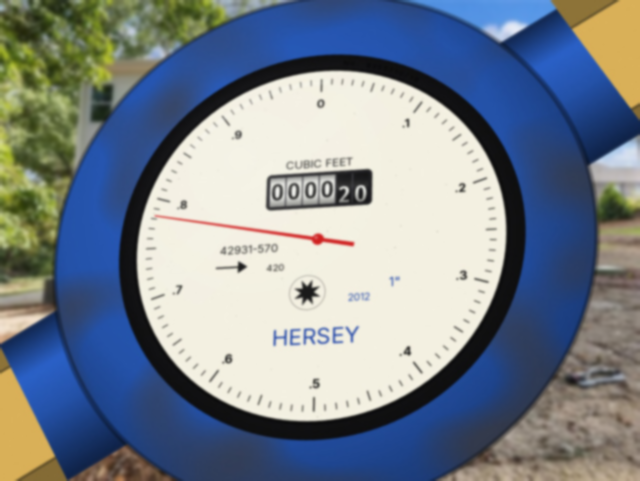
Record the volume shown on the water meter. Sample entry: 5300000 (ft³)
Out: 19.78 (ft³)
